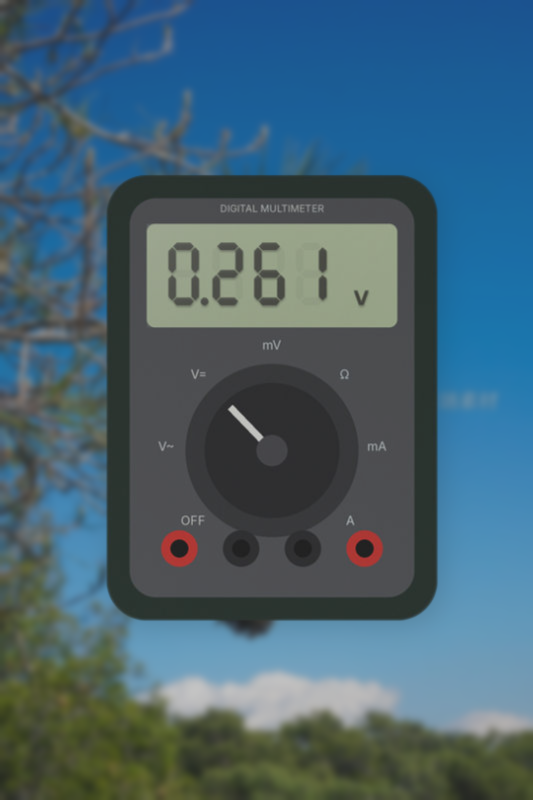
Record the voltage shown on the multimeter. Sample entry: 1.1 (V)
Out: 0.261 (V)
